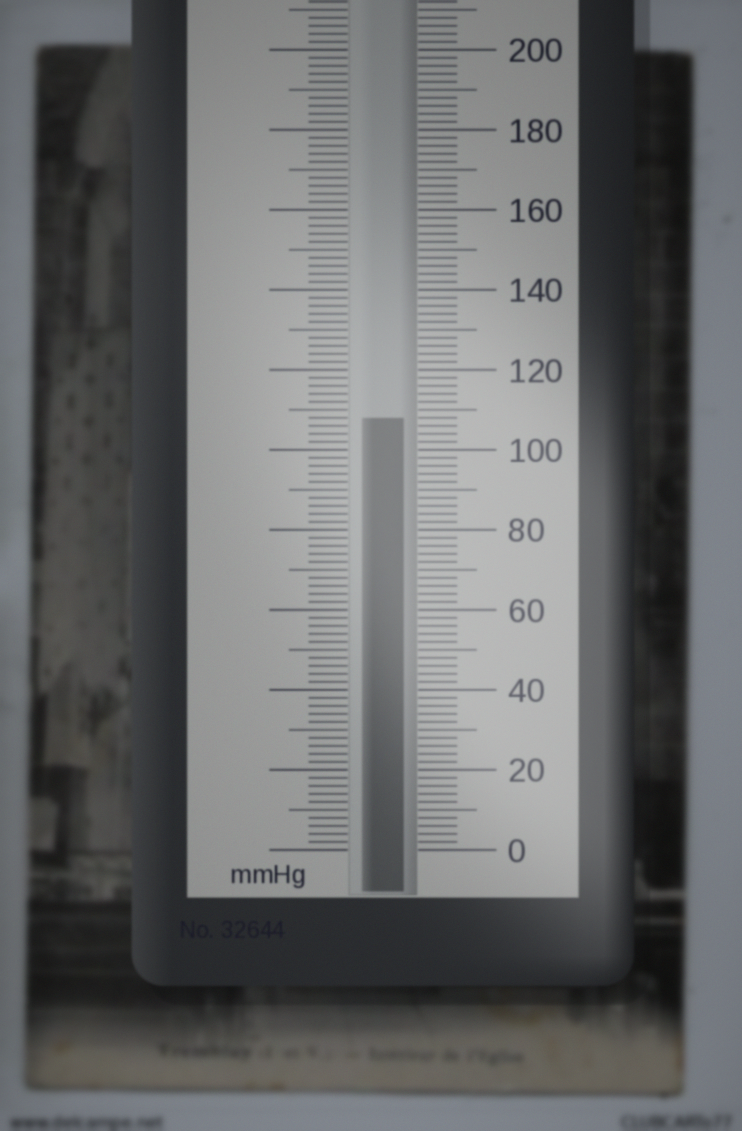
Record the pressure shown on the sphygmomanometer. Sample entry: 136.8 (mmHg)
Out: 108 (mmHg)
